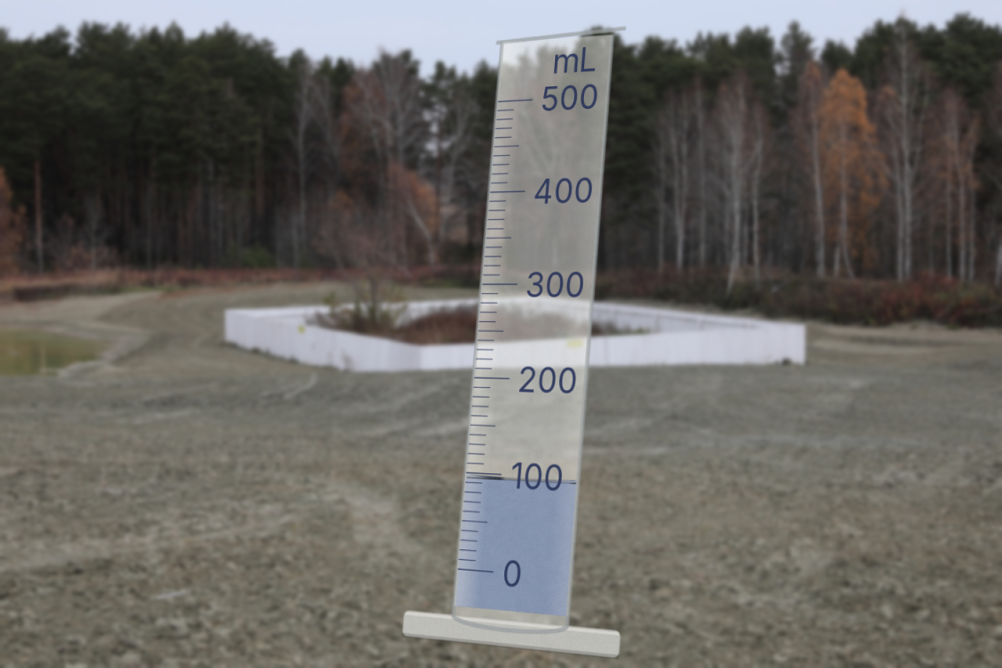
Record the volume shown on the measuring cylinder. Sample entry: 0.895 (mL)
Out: 95 (mL)
